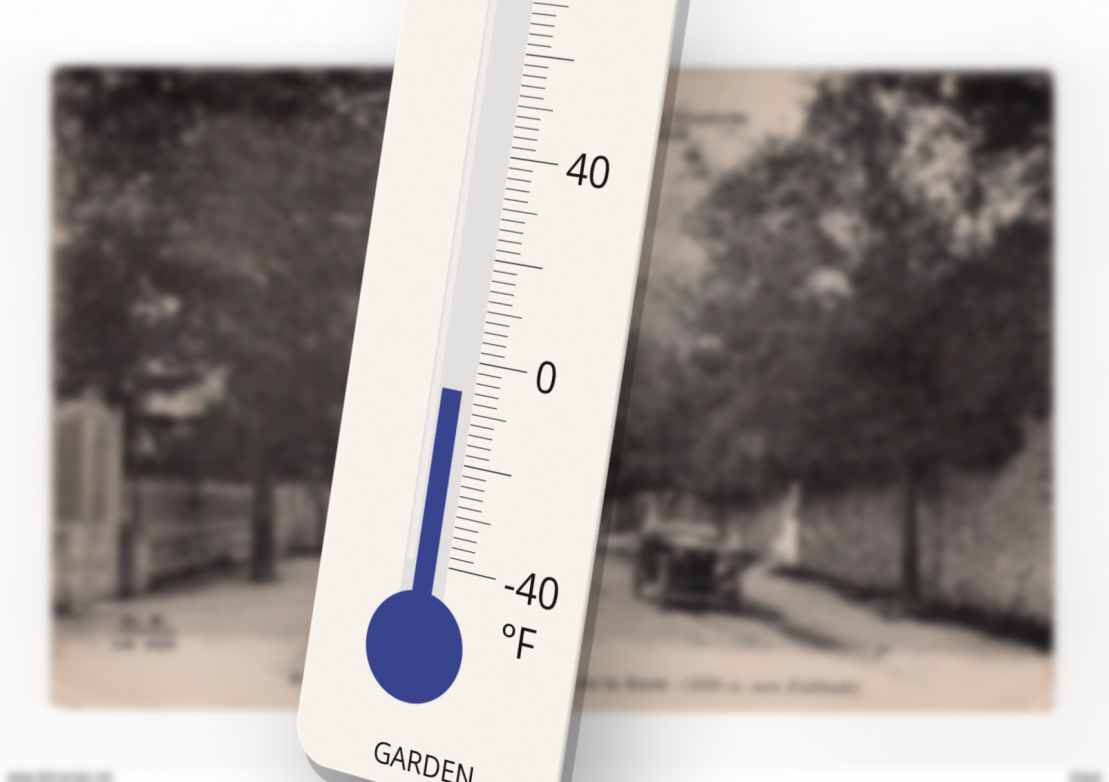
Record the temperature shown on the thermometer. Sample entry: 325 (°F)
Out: -6 (°F)
